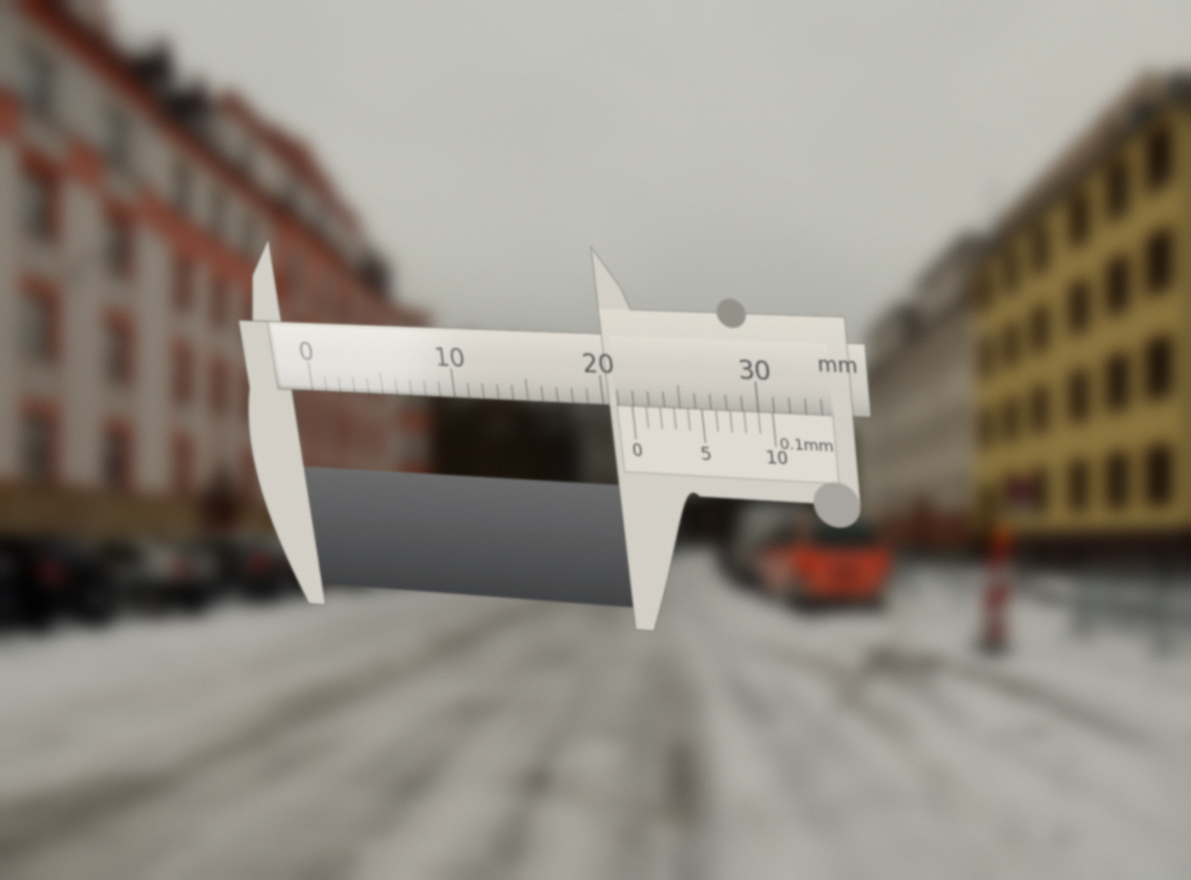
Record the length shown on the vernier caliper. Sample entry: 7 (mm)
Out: 21.9 (mm)
